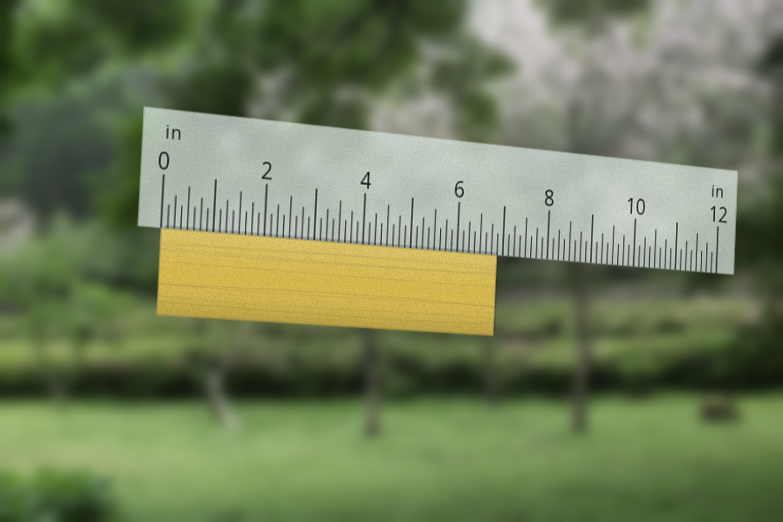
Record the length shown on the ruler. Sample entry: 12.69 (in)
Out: 6.875 (in)
